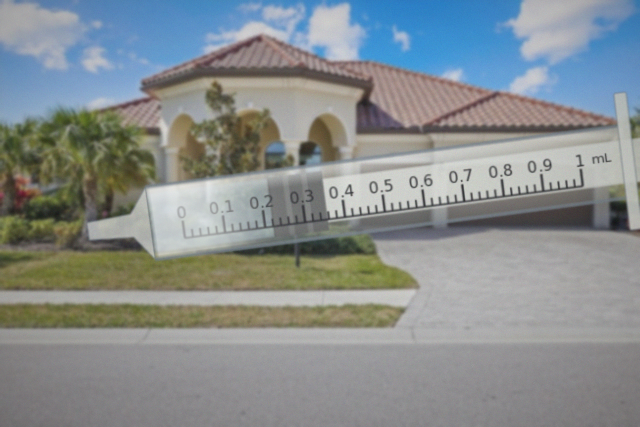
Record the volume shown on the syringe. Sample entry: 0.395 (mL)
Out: 0.22 (mL)
